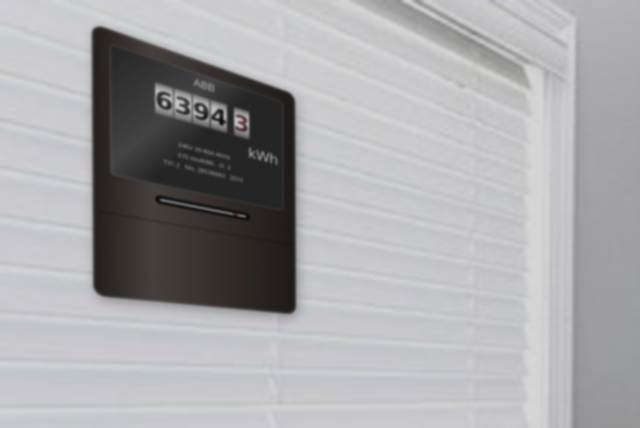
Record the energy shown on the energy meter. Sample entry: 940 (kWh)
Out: 6394.3 (kWh)
